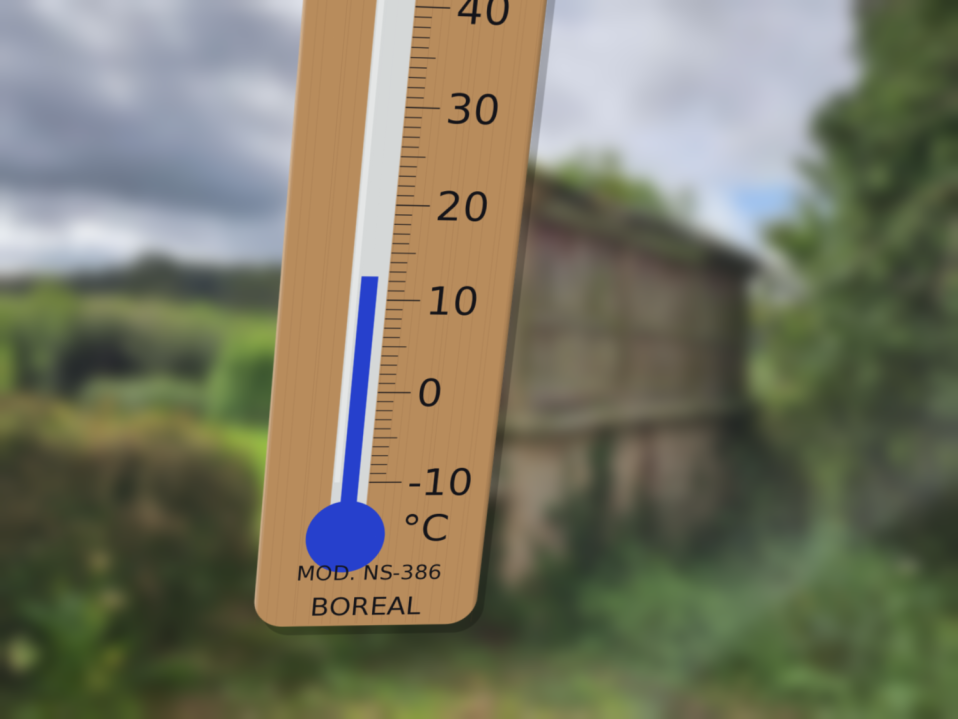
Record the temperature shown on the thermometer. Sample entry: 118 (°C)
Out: 12.5 (°C)
